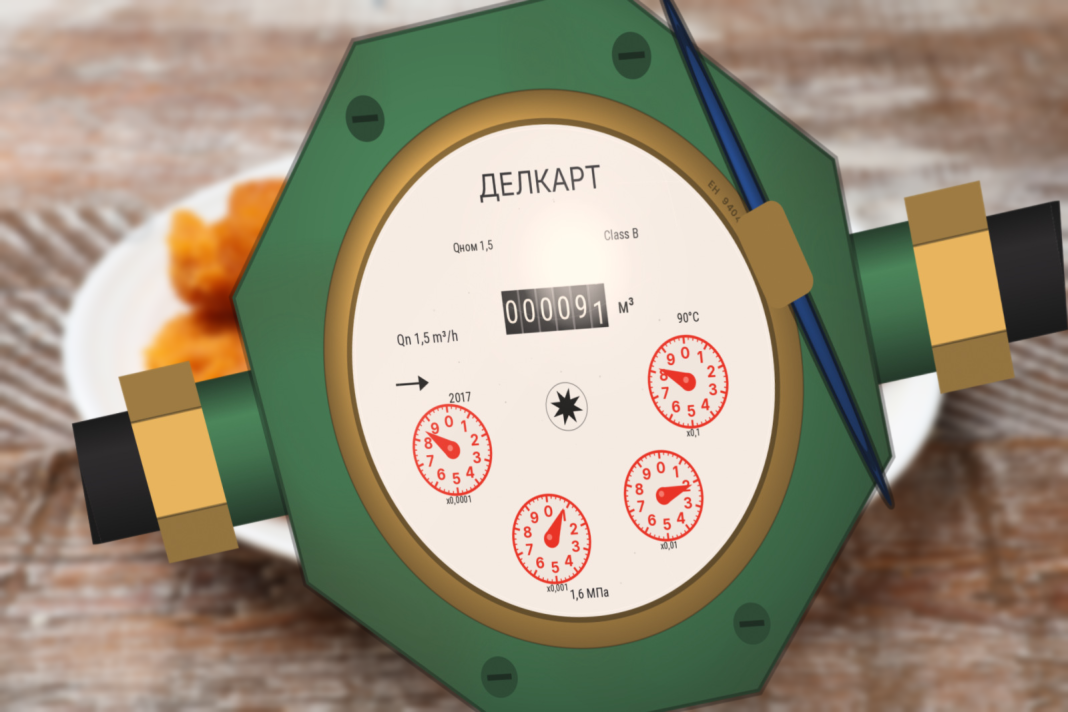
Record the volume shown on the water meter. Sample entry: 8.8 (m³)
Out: 90.8208 (m³)
